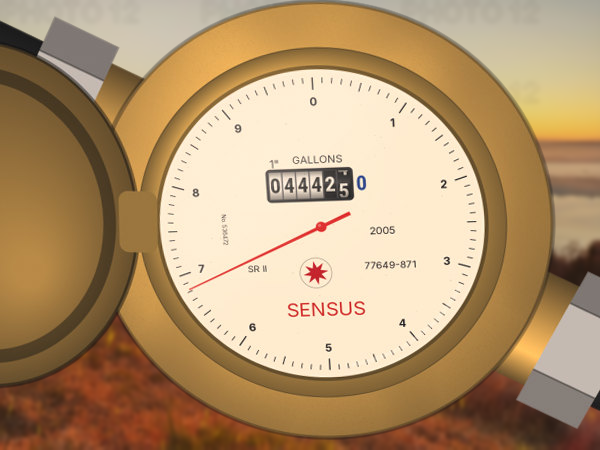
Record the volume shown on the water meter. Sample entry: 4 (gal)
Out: 444246.8 (gal)
